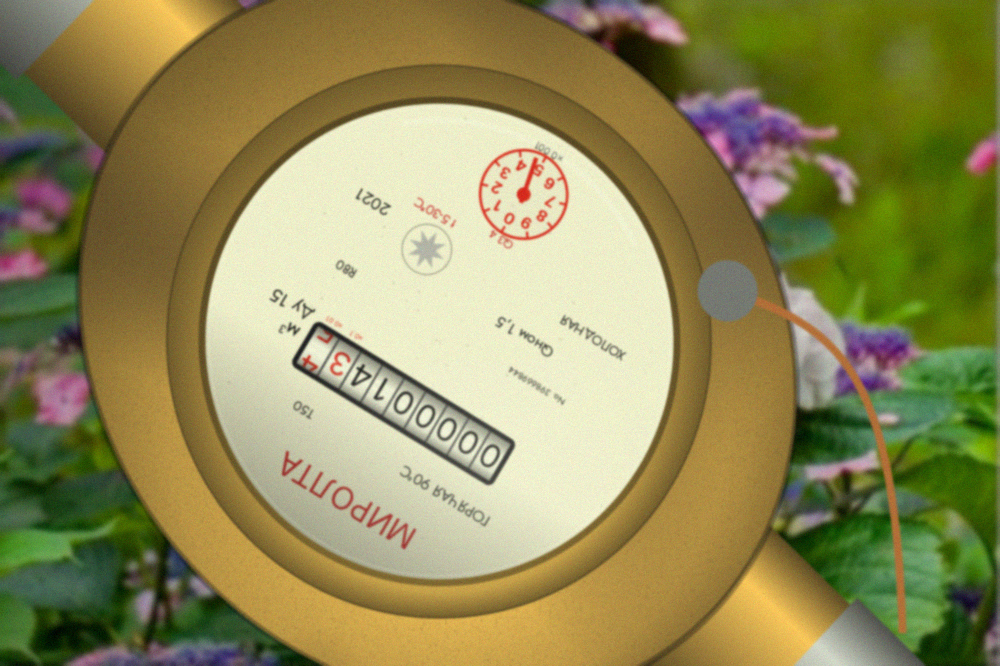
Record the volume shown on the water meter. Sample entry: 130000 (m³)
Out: 14.344 (m³)
